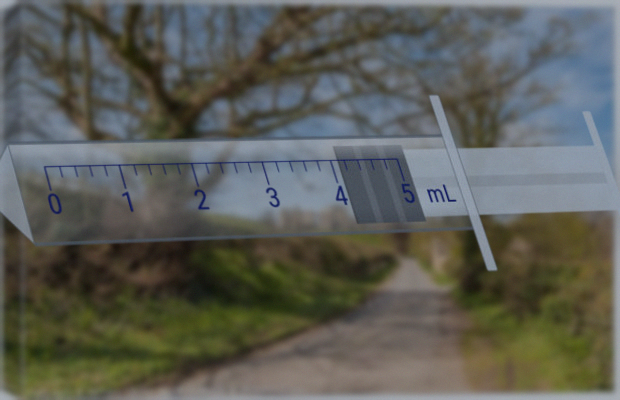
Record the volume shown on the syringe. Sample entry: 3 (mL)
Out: 4.1 (mL)
